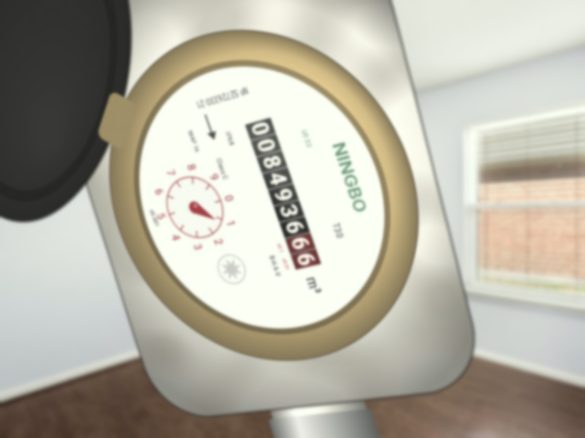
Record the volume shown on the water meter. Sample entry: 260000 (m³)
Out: 84936.661 (m³)
